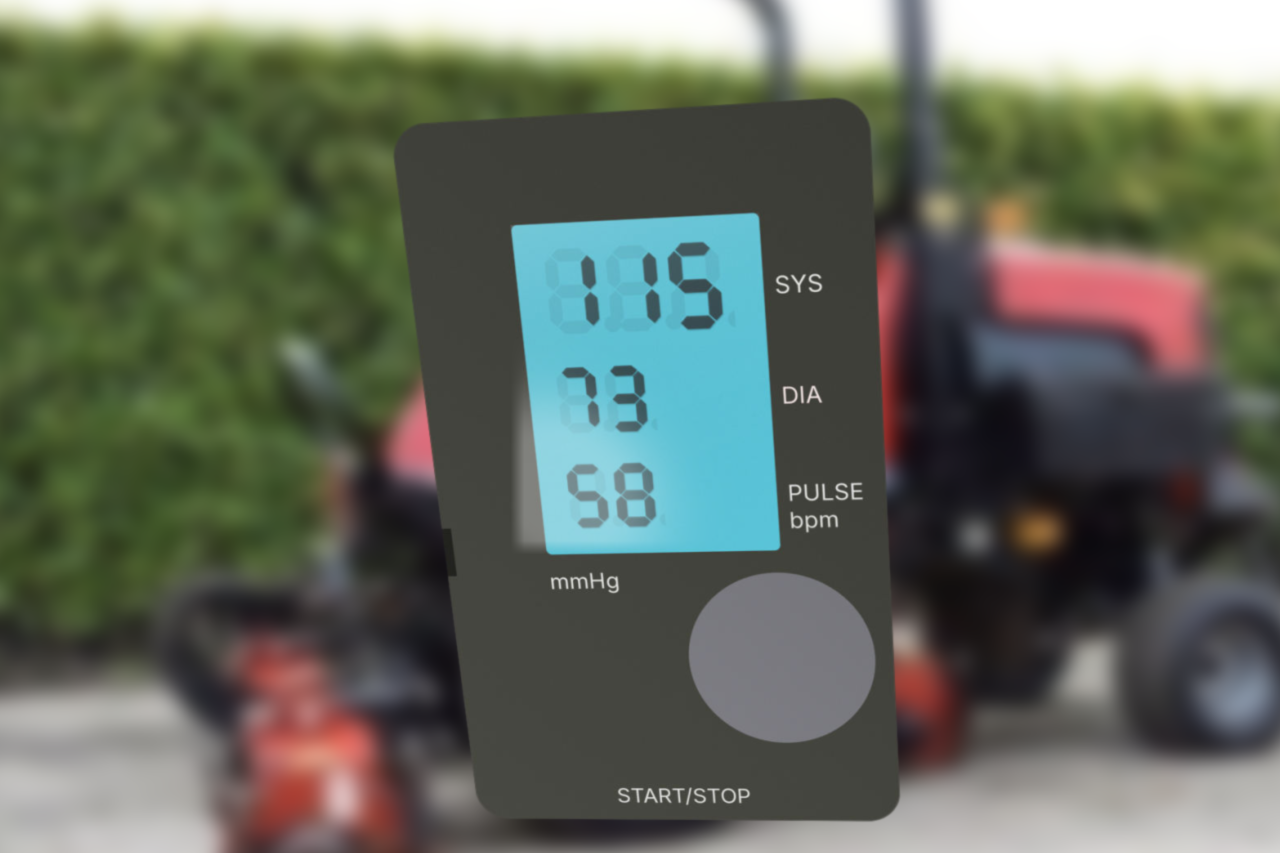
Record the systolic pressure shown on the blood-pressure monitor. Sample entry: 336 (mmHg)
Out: 115 (mmHg)
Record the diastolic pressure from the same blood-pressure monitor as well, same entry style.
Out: 73 (mmHg)
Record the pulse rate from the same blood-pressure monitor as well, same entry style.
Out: 58 (bpm)
